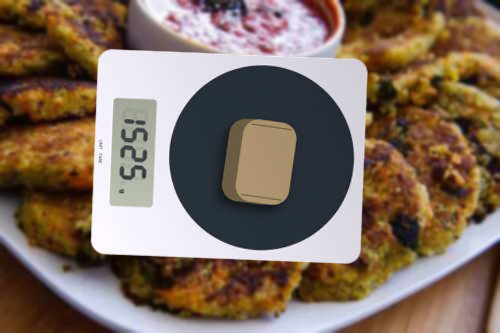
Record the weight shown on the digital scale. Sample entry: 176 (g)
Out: 1525 (g)
